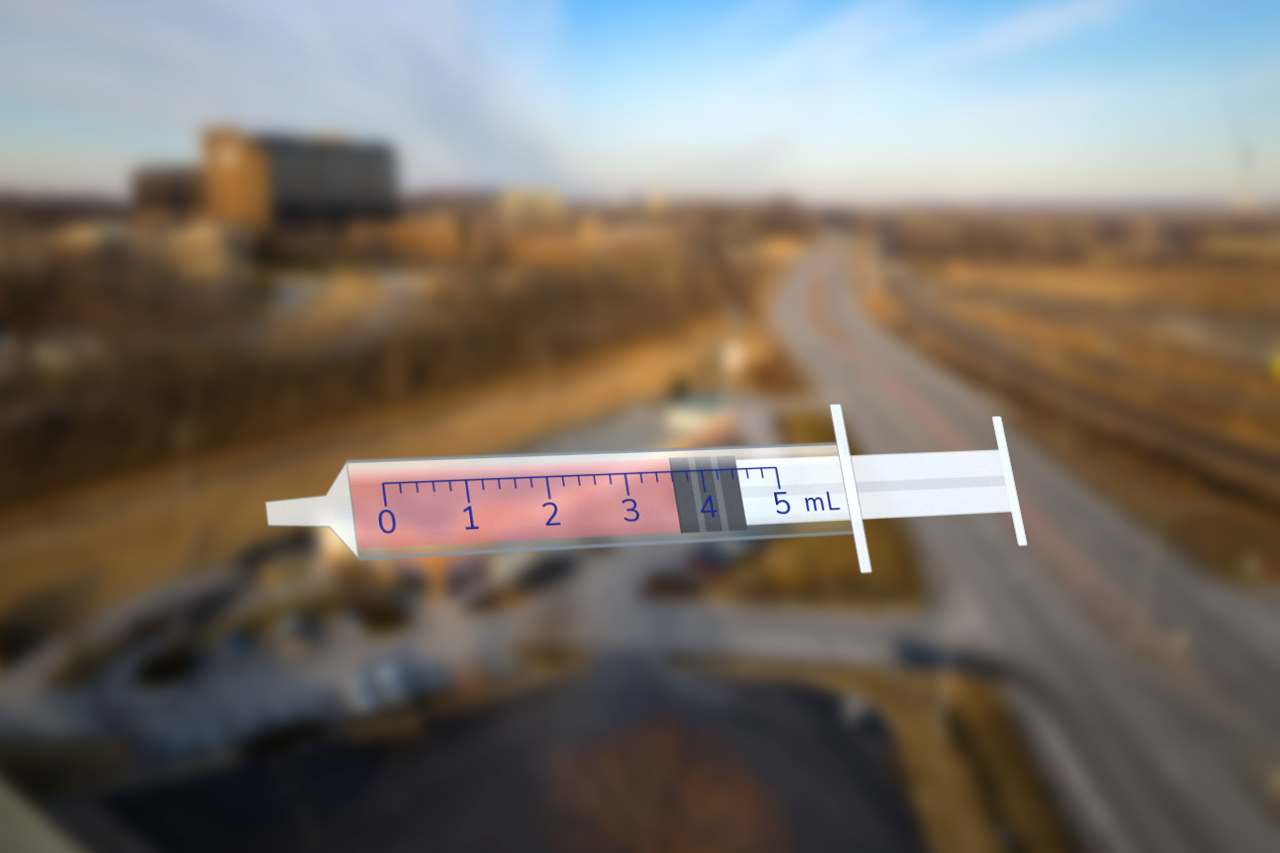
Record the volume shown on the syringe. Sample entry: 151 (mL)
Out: 3.6 (mL)
